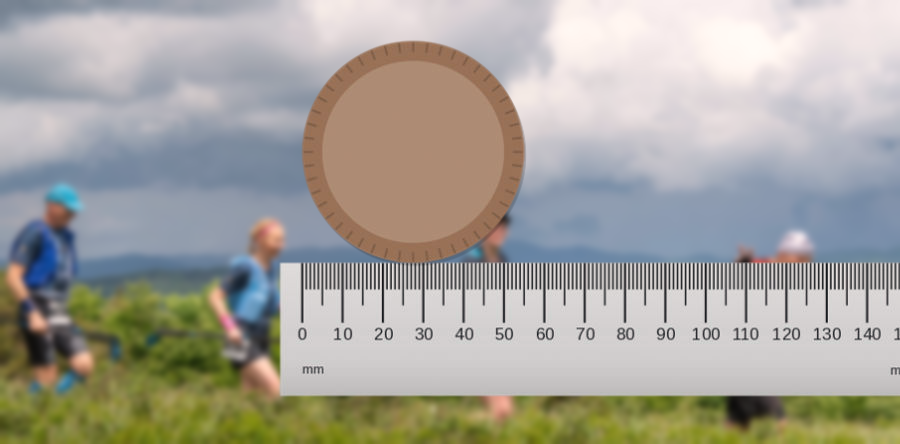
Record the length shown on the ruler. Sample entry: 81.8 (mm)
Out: 55 (mm)
